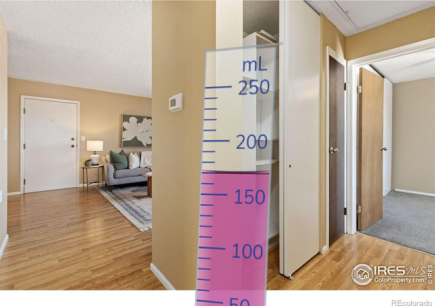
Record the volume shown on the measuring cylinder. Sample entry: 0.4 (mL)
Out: 170 (mL)
